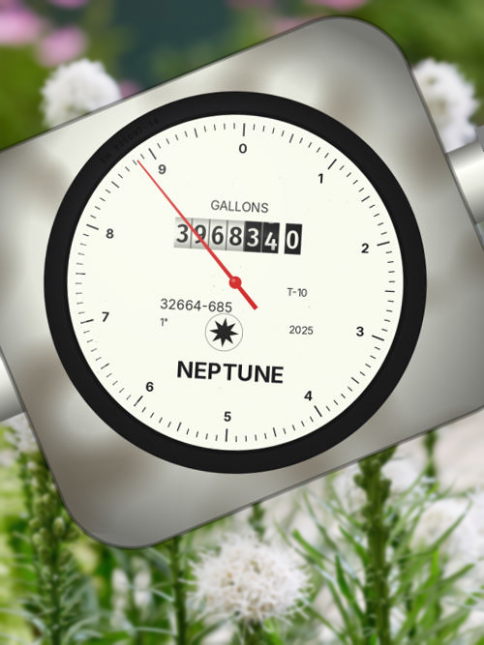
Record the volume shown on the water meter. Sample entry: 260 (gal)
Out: 3968338.8 (gal)
